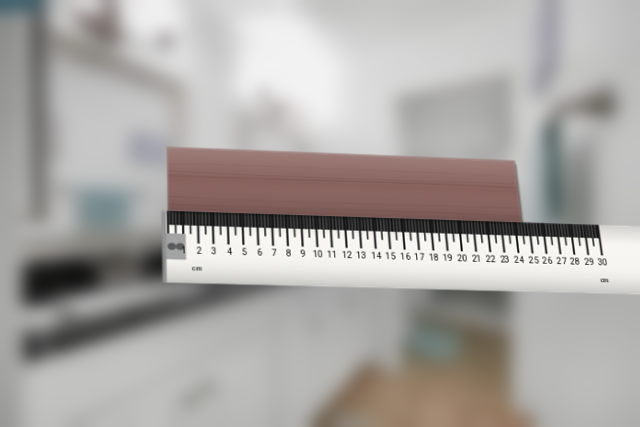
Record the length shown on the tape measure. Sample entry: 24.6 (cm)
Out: 24.5 (cm)
